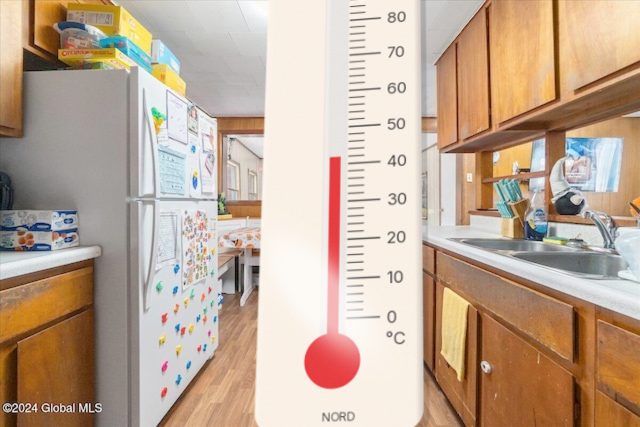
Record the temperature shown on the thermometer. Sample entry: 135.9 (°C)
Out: 42 (°C)
